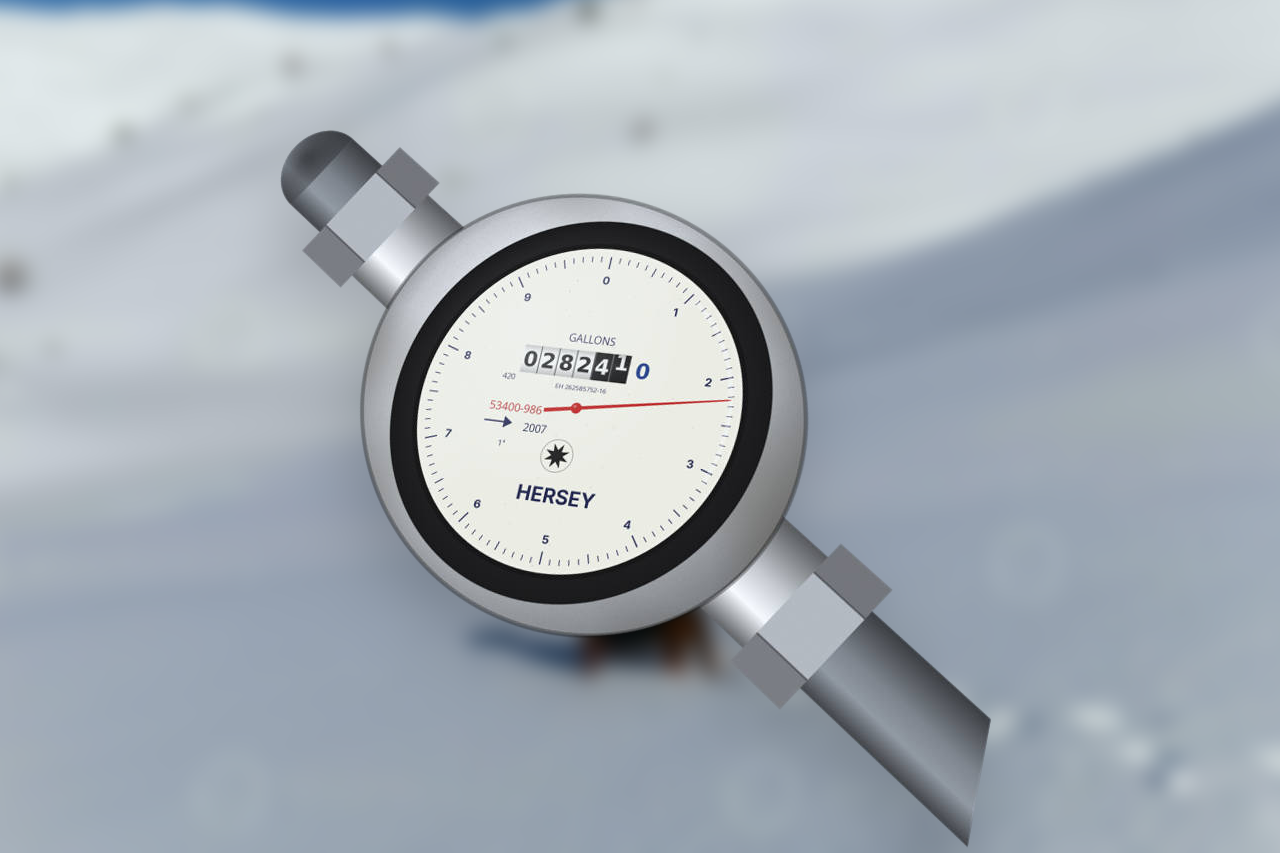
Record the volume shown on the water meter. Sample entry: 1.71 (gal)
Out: 282412.2 (gal)
